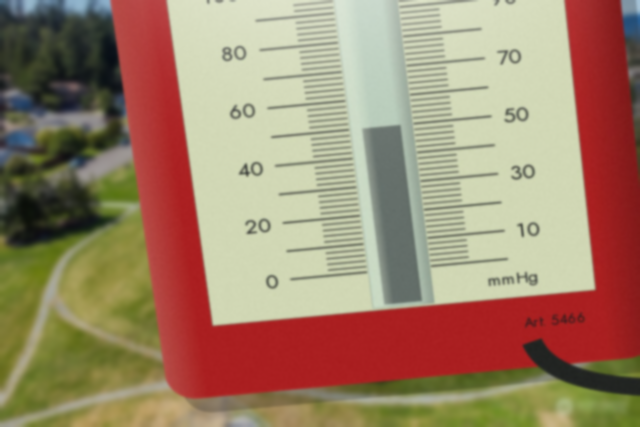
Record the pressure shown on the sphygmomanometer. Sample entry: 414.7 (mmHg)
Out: 50 (mmHg)
